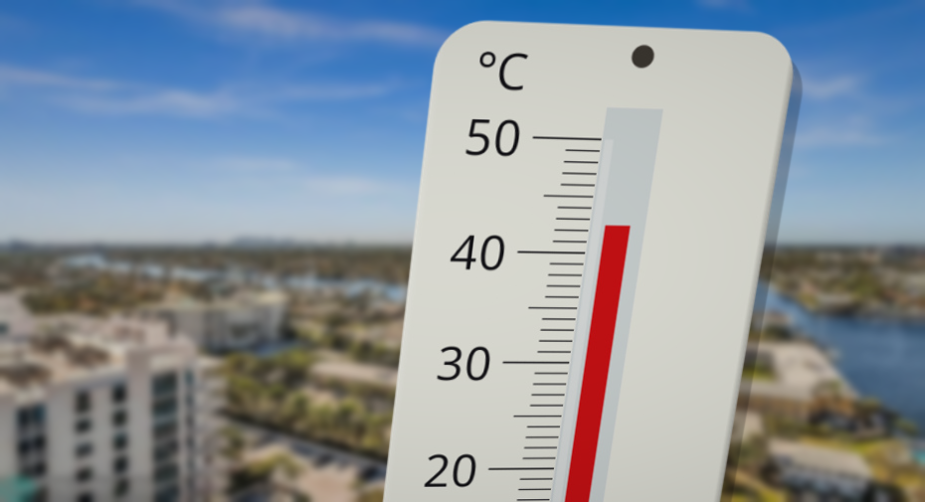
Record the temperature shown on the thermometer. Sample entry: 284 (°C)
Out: 42.5 (°C)
